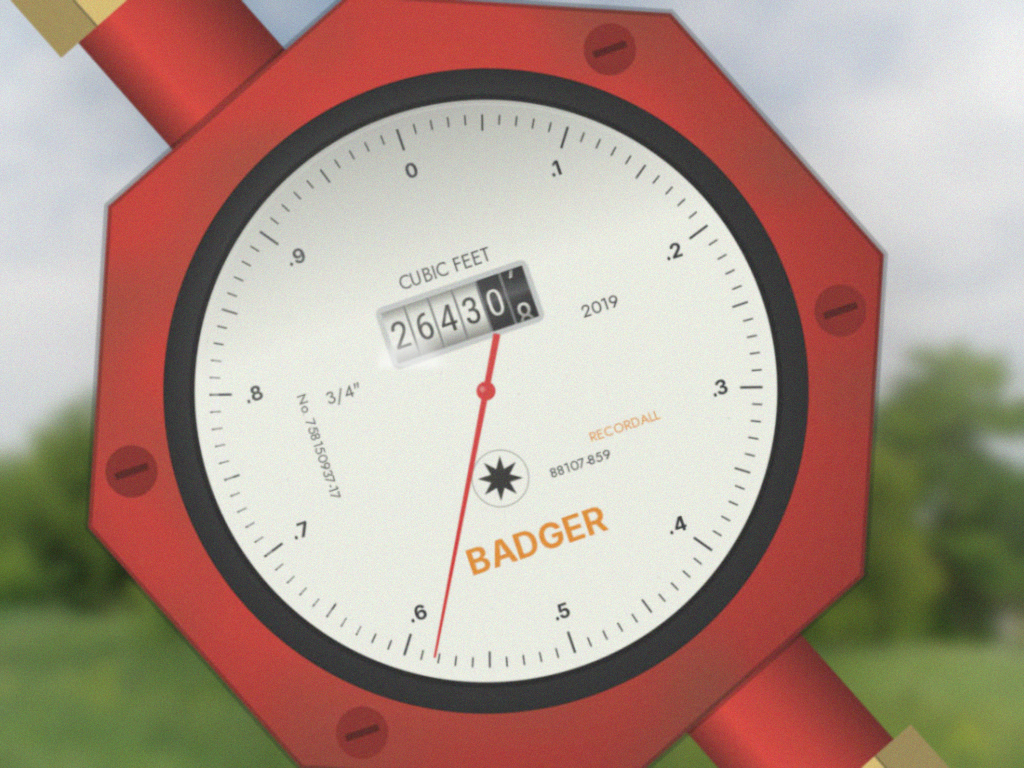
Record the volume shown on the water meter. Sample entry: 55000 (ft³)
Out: 264307.58 (ft³)
